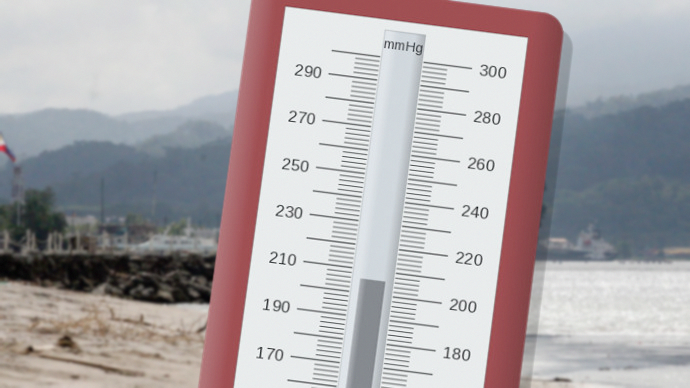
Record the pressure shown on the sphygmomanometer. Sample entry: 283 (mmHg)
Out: 206 (mmHg)
